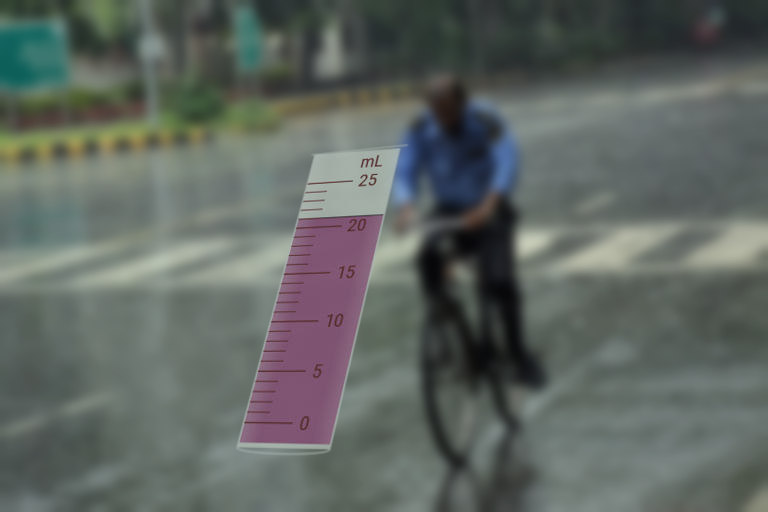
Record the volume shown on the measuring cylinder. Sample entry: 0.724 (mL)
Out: 21 (mL)
